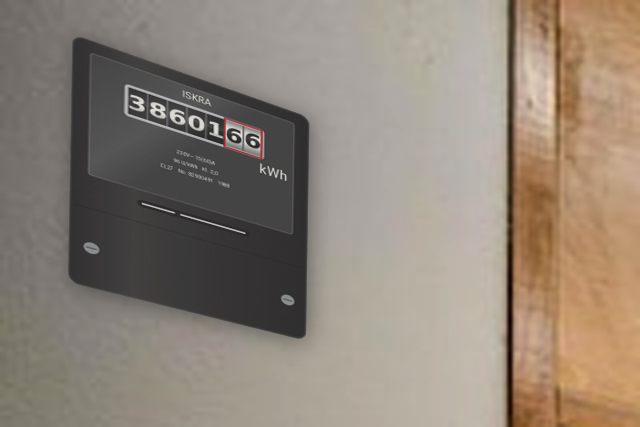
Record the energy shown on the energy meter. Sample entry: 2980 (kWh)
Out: 38601.66 (kWh)
